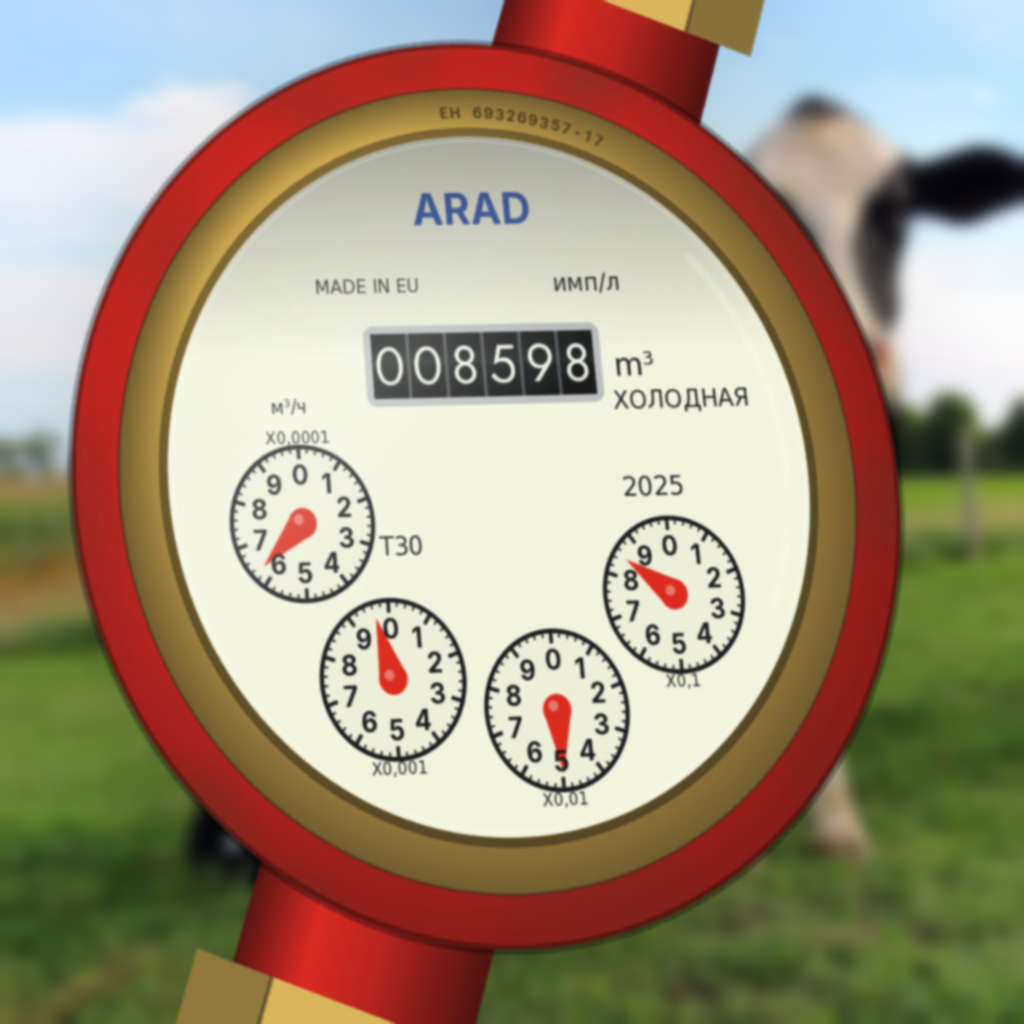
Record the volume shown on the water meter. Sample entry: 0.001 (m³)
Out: 8598.8496 (m³)
